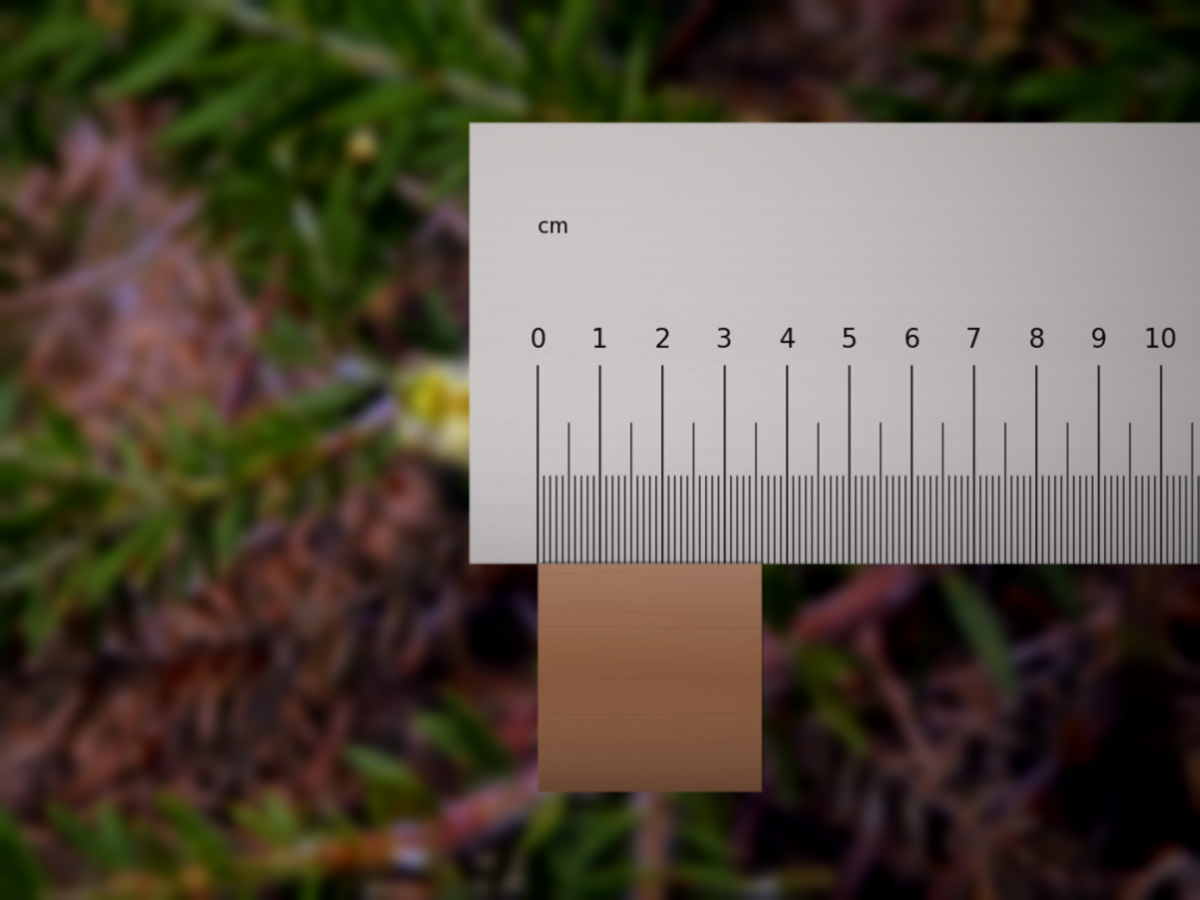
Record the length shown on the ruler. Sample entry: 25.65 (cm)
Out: 3.6 (cm)
